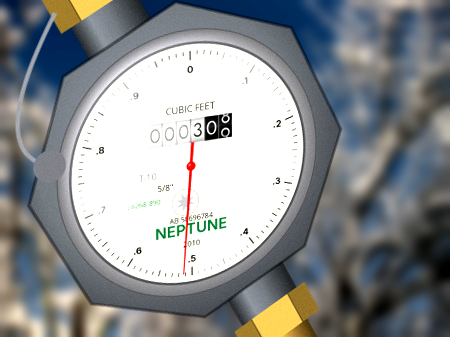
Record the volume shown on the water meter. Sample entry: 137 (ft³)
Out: 308.51 (ft³)
